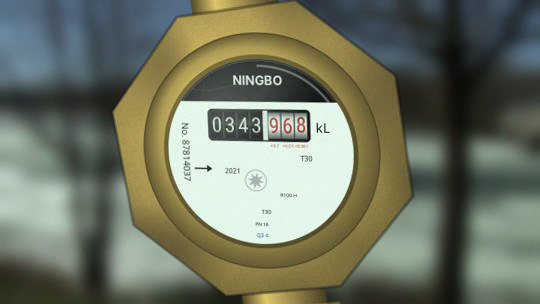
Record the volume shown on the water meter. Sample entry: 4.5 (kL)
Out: 343.968 (kL)
